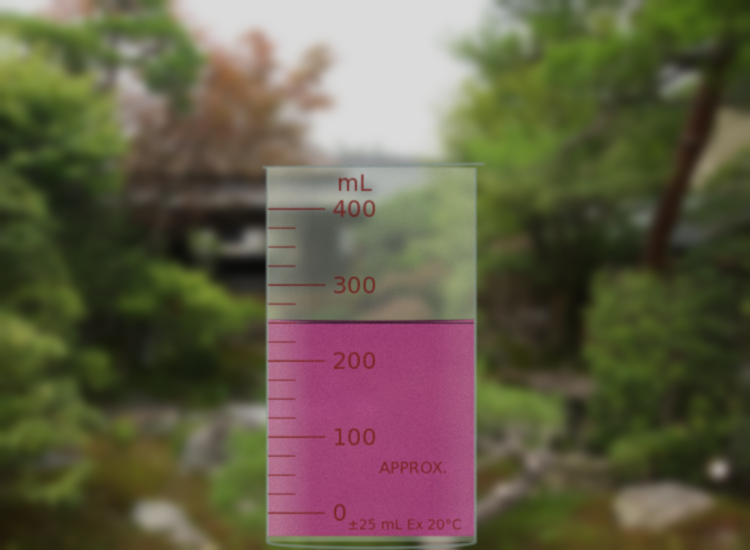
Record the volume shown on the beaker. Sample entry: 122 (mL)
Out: 250 (mL)
